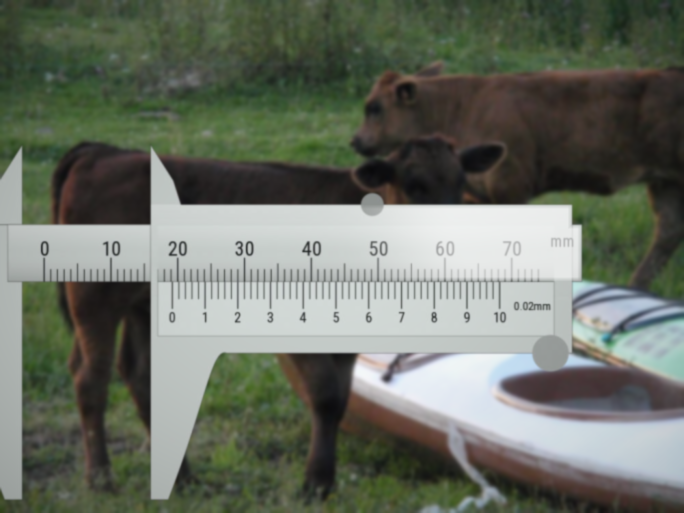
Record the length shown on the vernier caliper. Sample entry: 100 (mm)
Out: 19.2 (mm)
